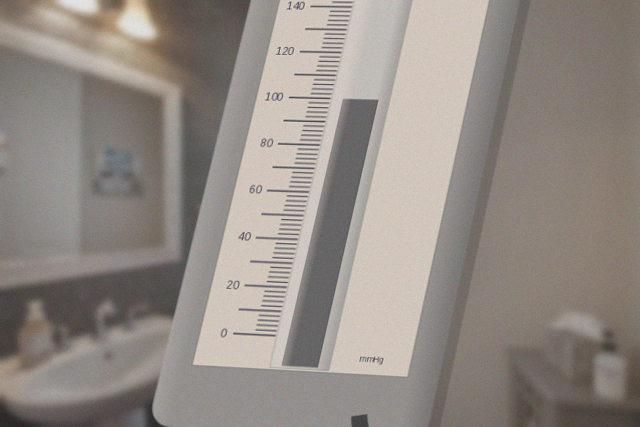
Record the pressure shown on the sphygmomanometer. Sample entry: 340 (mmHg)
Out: 100 (mmHg)
